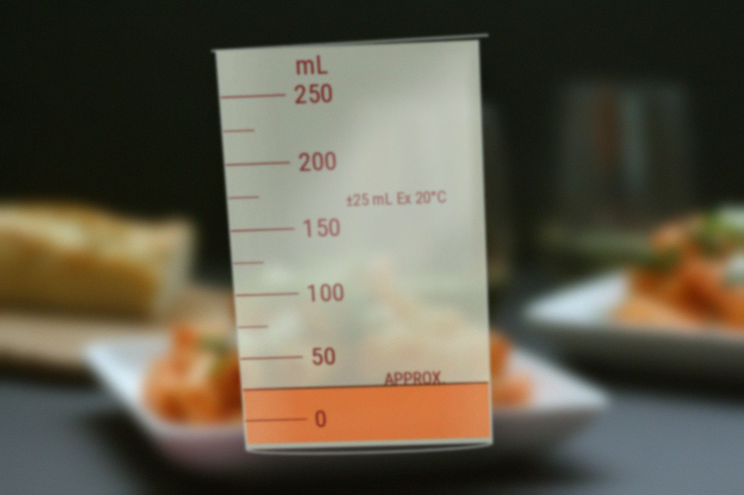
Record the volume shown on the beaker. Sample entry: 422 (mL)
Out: 25 (mL)
